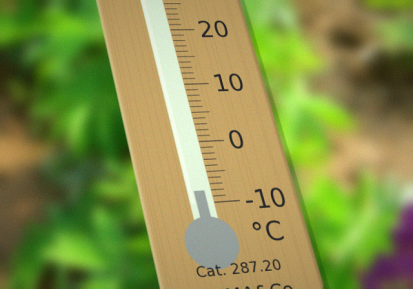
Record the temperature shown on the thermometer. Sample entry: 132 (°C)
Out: -8 (°C)
